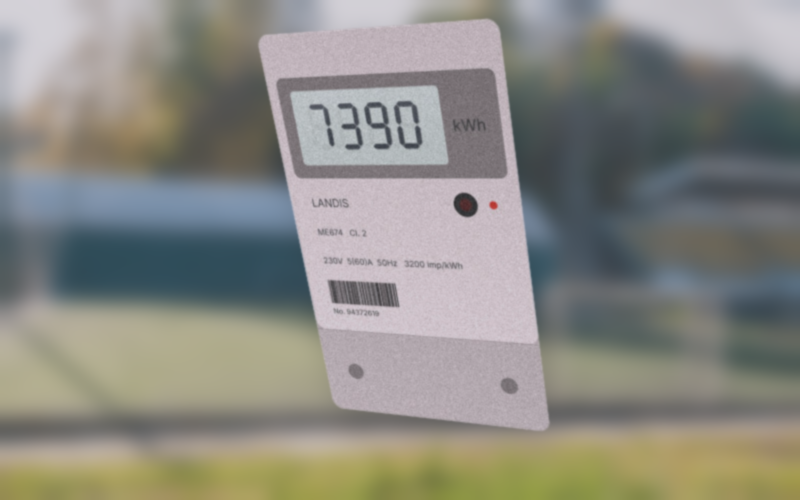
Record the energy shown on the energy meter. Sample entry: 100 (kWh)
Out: 7390 (kWh)
